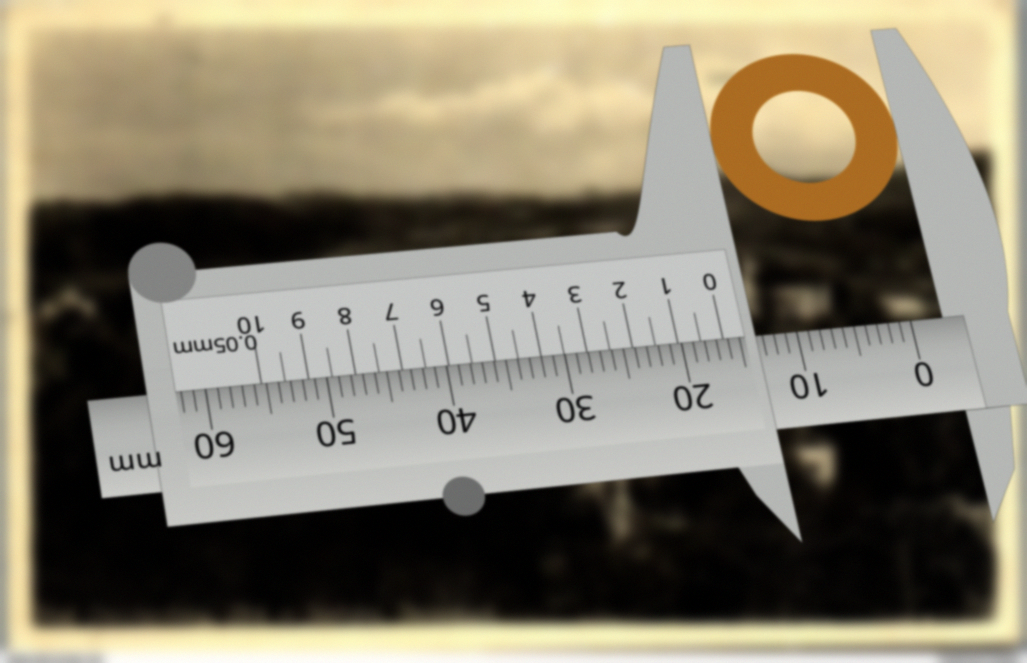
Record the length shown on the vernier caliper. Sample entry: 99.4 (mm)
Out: 16.4 (mm)
